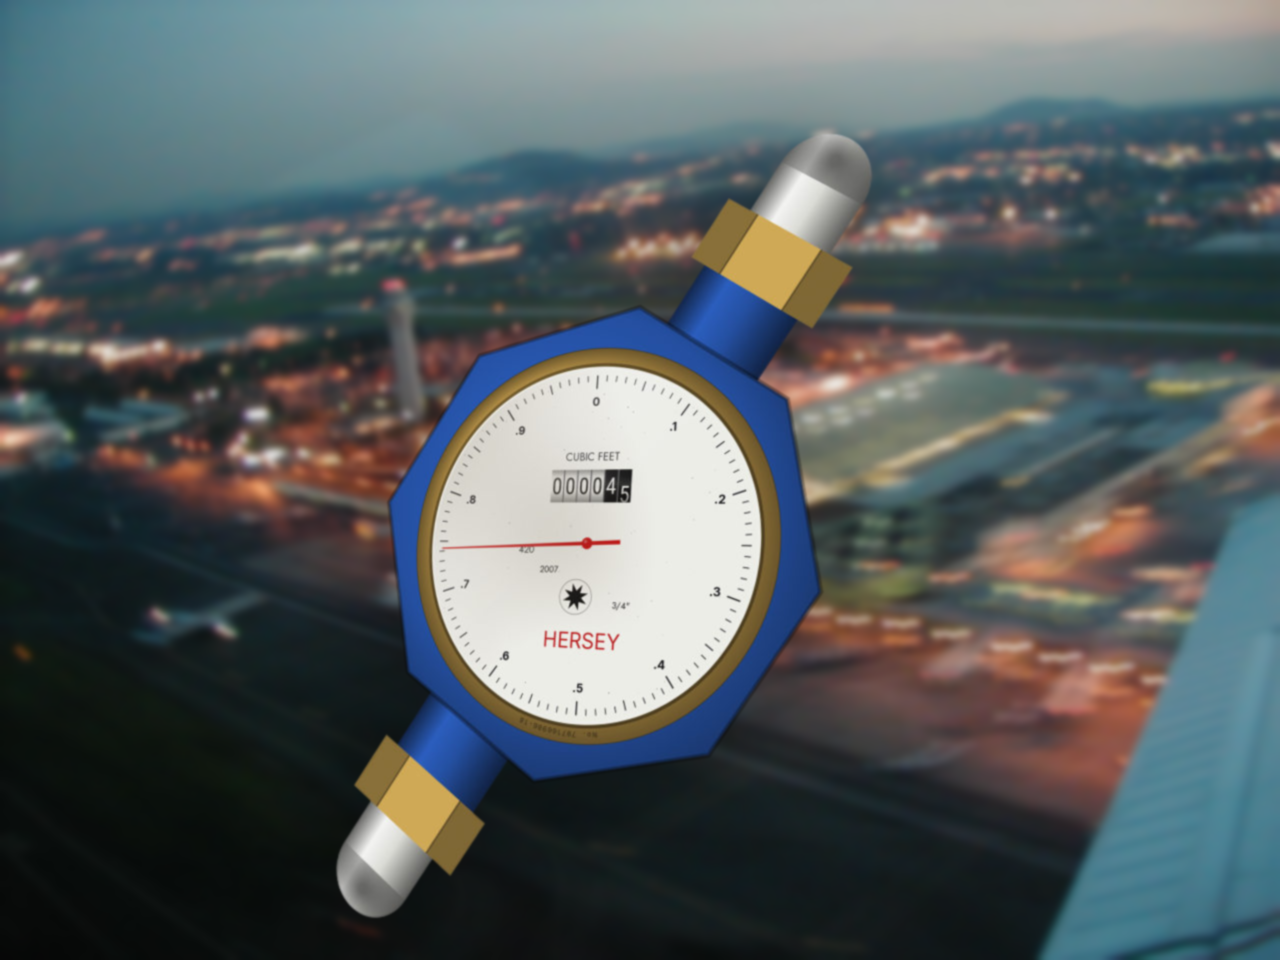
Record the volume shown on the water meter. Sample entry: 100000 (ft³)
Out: 44.74 (ft³)
